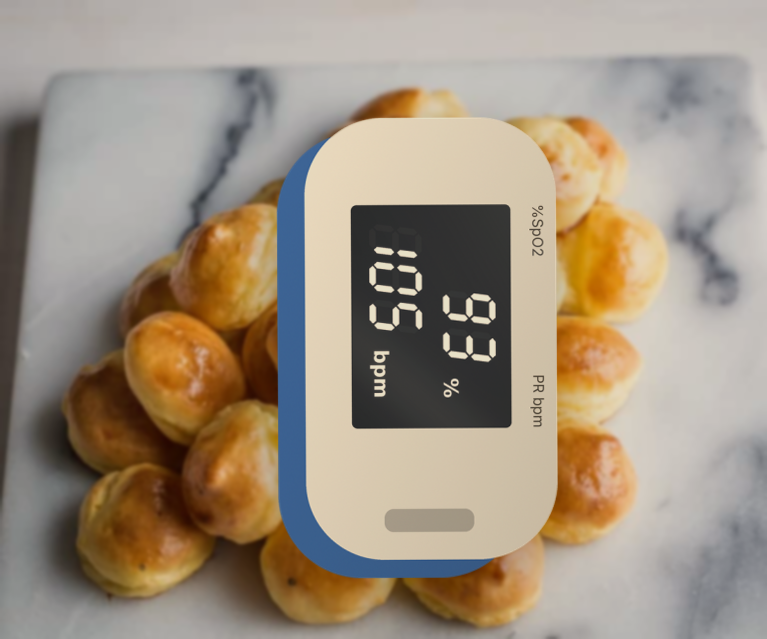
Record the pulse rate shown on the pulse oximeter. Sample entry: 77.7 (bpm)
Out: 105 (bpm)
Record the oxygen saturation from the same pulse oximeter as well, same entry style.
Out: 93 (%)
